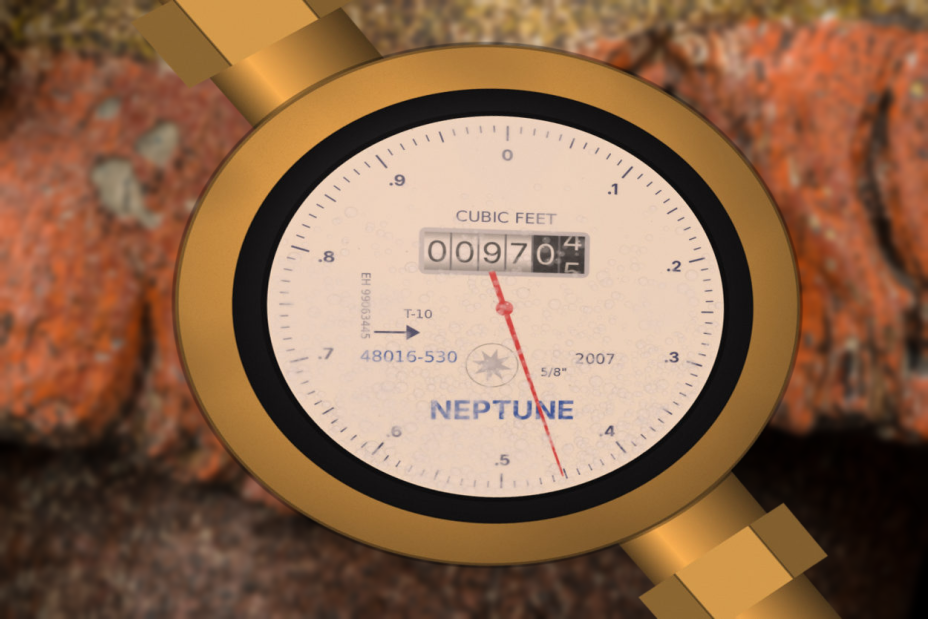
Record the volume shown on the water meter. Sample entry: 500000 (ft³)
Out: 9704.45 (ft³)
